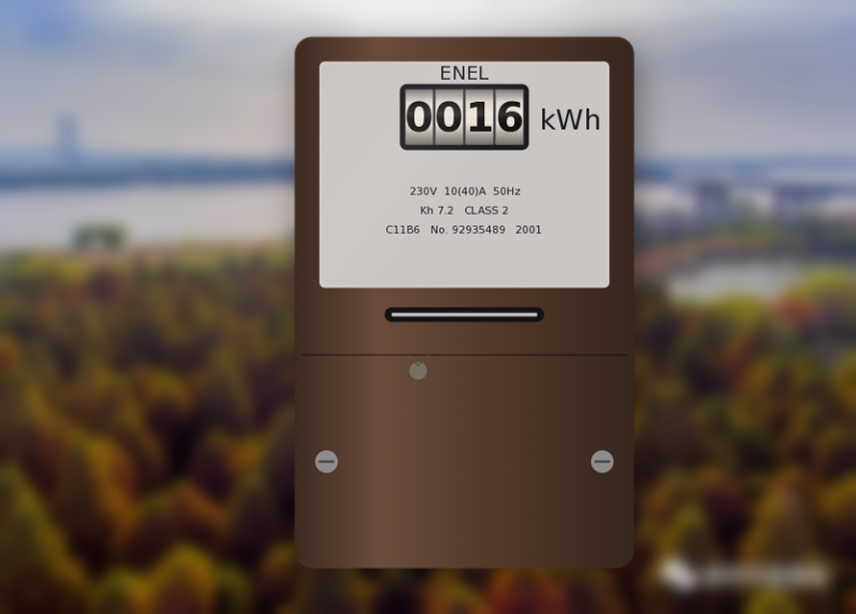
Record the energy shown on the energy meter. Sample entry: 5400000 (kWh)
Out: 16 (kWh)
